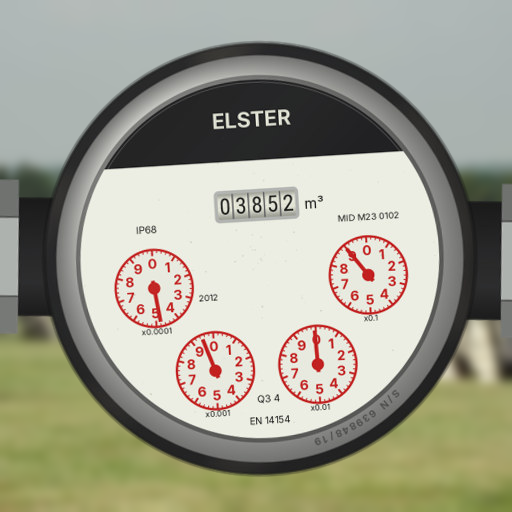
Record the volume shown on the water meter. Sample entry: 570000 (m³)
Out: 3852.8994 (m³)
